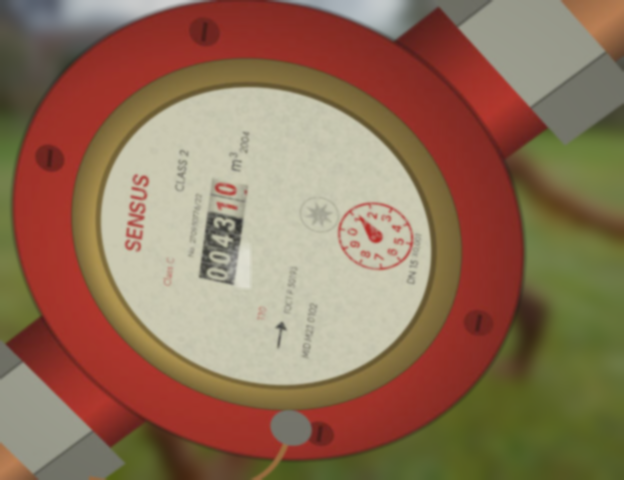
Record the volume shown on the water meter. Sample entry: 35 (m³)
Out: 43.101 (m³)
